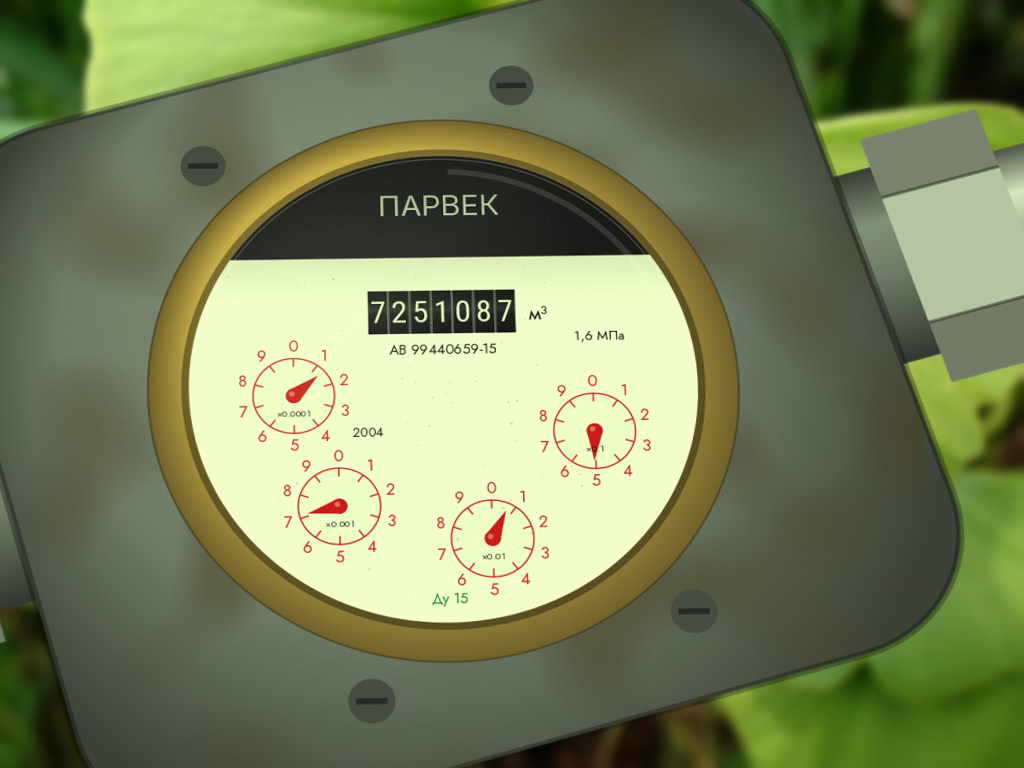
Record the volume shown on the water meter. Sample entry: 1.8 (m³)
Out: 7251087.5071 (m³)
